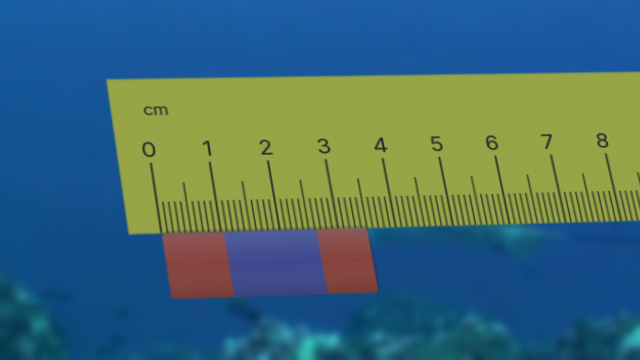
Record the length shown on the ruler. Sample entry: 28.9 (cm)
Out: 3.5 (cm)
